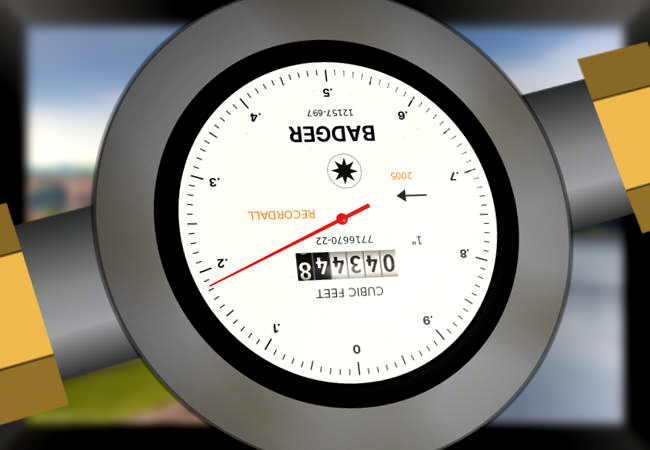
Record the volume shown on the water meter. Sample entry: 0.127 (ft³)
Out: 43448.18 (ft³)
